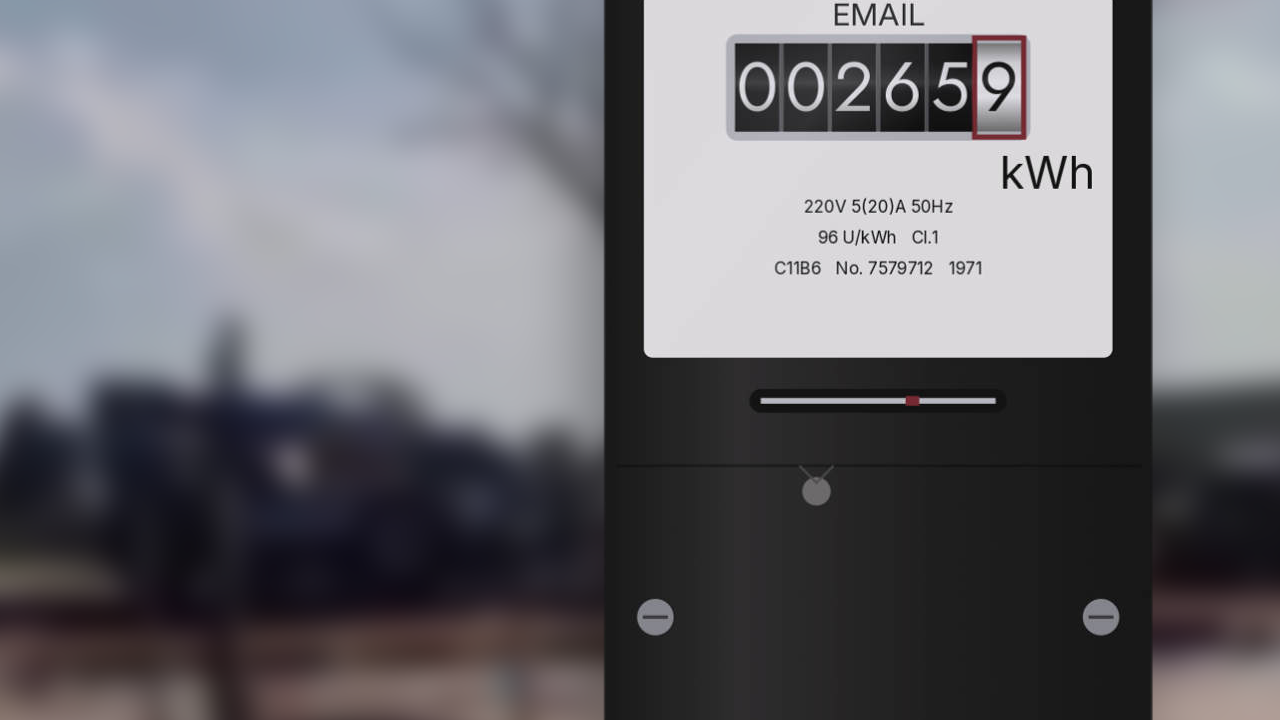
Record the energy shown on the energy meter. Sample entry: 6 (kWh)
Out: 265.9 (kWh)
